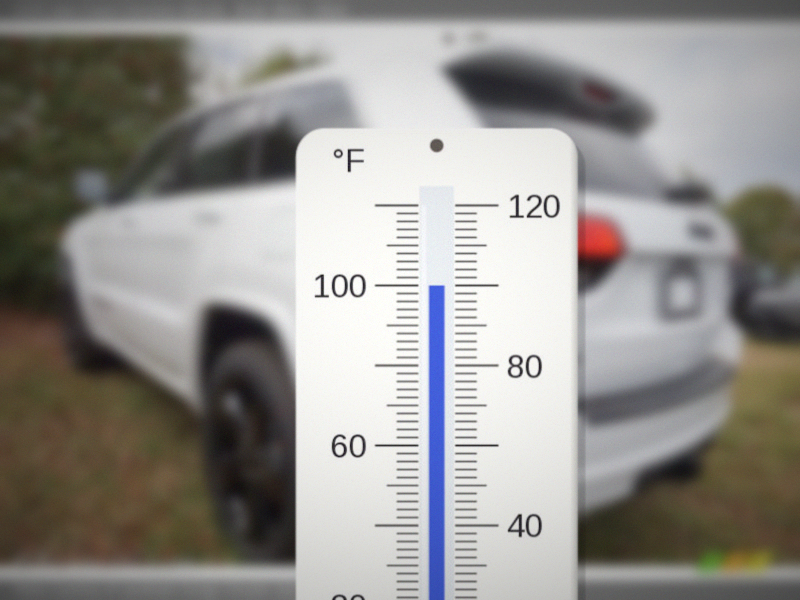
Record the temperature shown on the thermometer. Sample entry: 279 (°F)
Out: 100 (°F)
